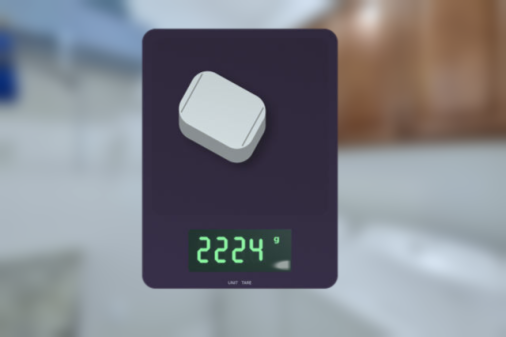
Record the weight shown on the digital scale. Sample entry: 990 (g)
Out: 2224 (g)
